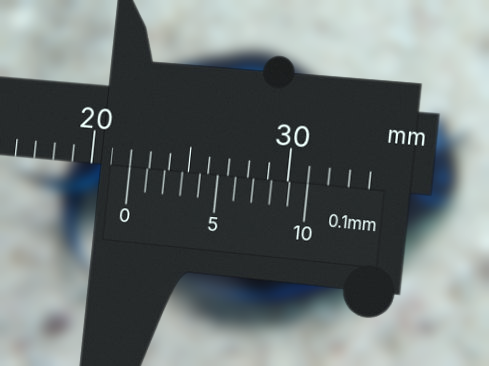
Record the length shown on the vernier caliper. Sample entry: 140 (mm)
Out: 22.0 (mm)
